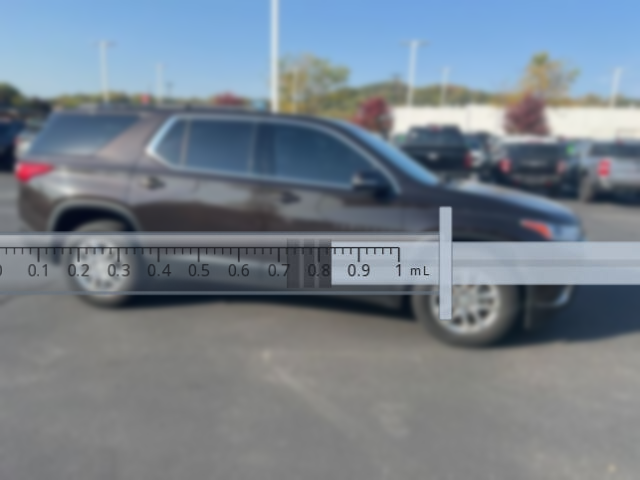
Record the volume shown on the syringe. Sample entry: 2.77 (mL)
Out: 0.72 (mL)
